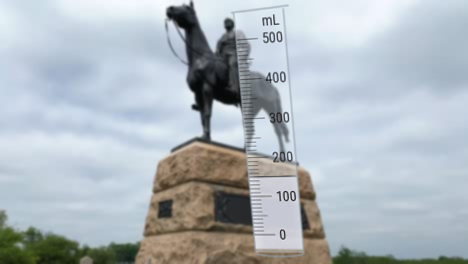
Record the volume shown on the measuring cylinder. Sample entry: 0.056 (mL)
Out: 150 (mL)
